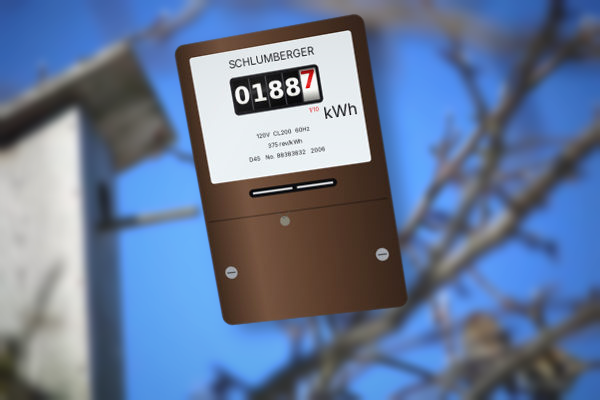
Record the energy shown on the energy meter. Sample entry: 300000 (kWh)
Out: 188.7 (kWh)
